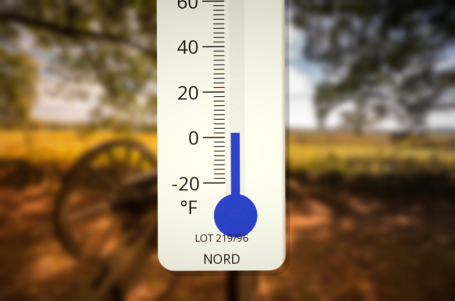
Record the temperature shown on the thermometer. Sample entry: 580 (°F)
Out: 2 (°F)
